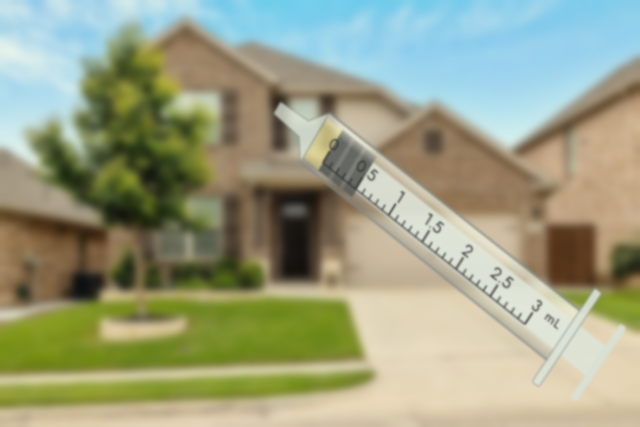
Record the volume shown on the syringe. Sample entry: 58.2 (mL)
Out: 0 (mL)
